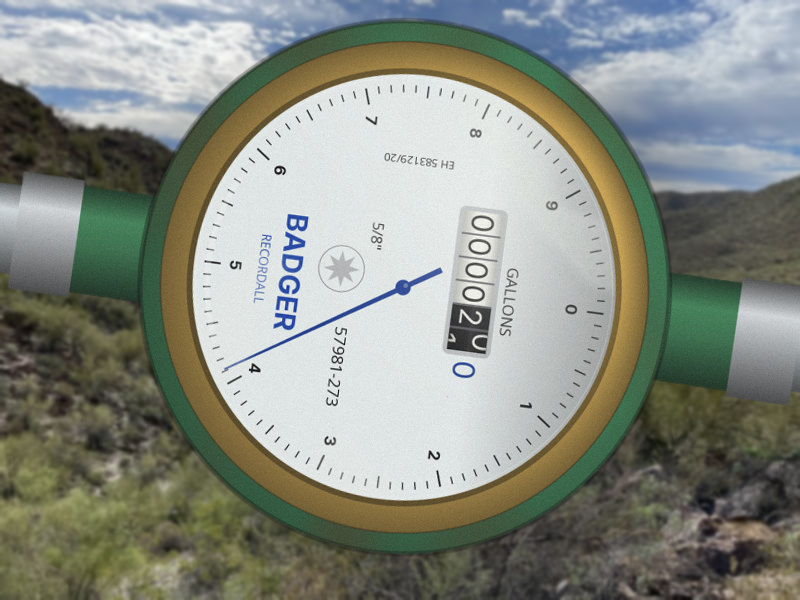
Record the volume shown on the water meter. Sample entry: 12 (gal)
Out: 204.1 (gal)
